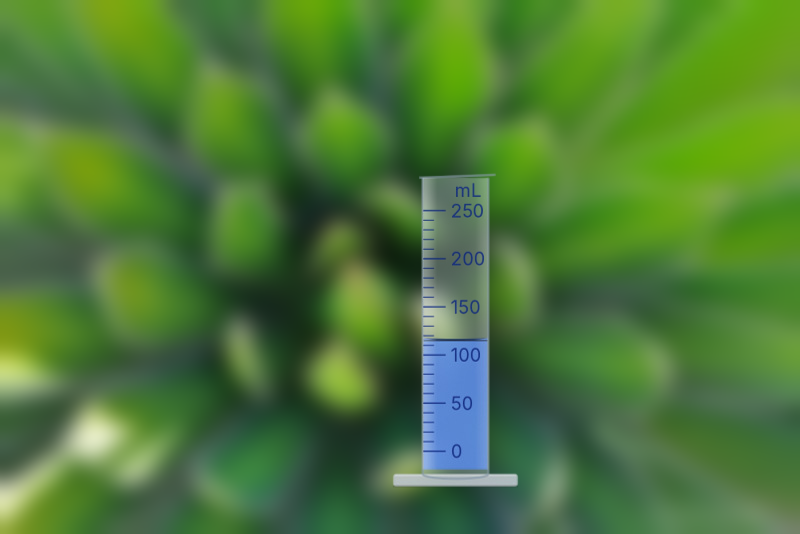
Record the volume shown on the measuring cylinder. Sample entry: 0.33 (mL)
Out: 115 (mL)
